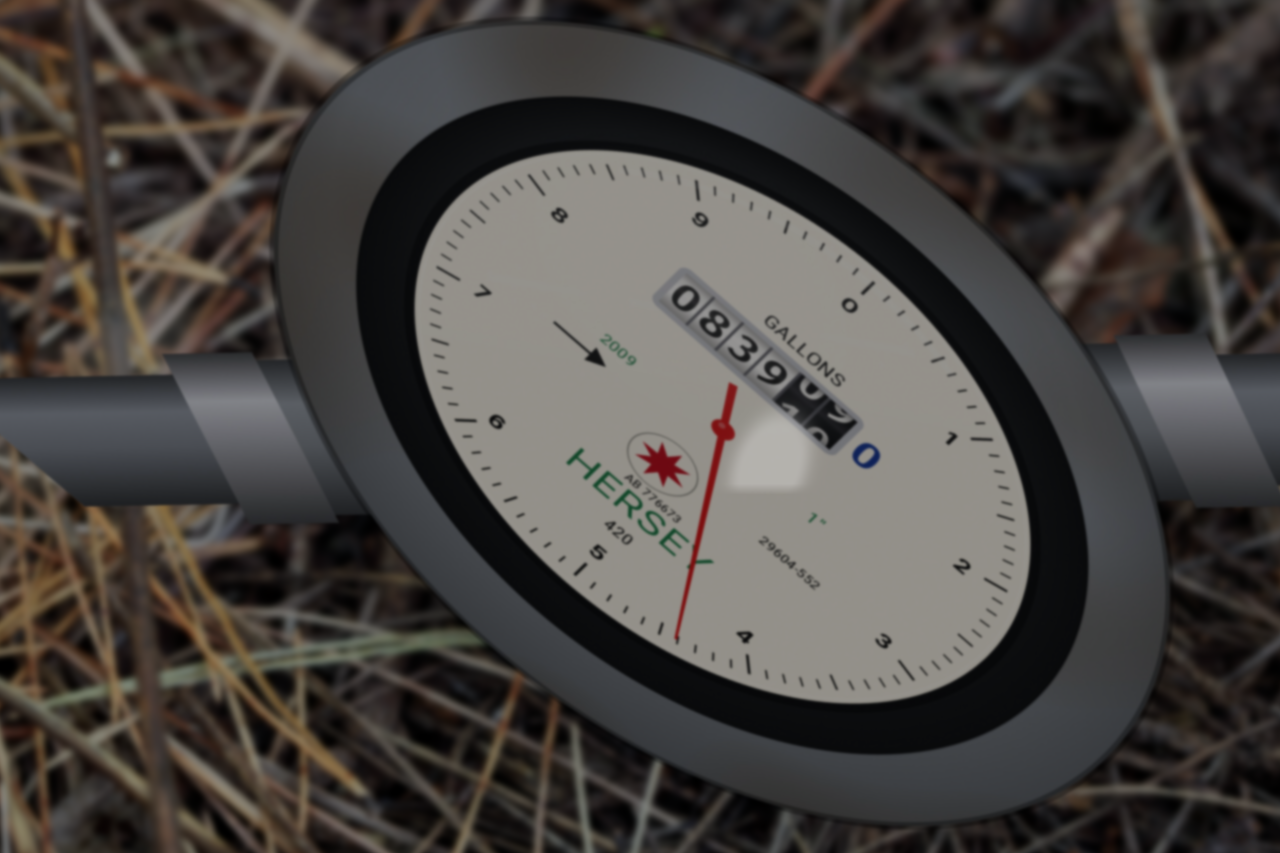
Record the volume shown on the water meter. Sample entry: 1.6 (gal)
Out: 839094.4 (gal)
